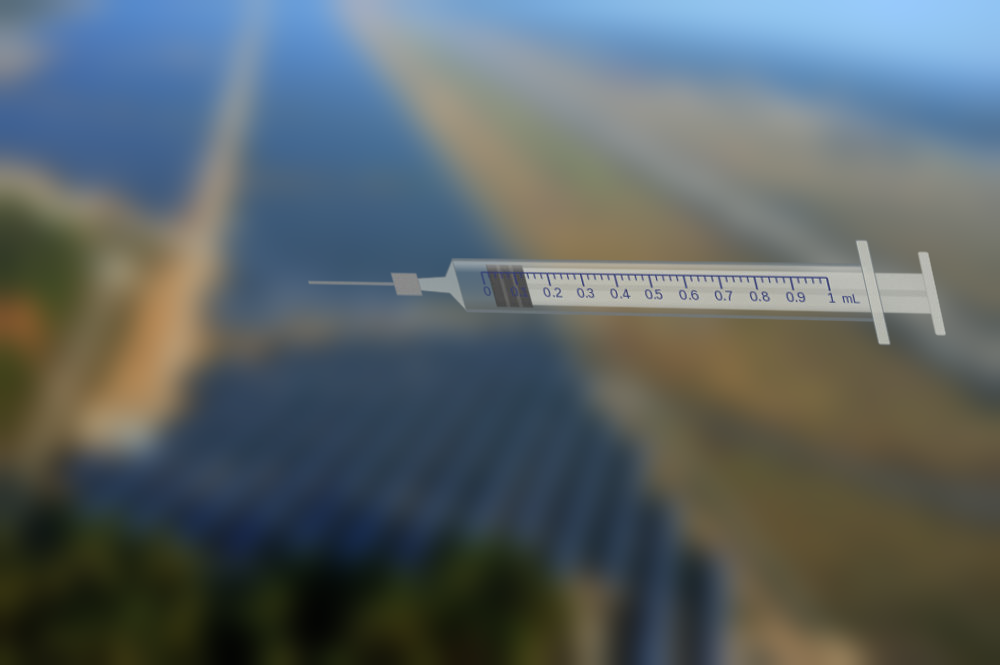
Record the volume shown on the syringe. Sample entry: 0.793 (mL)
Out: 0.02 (mL)
